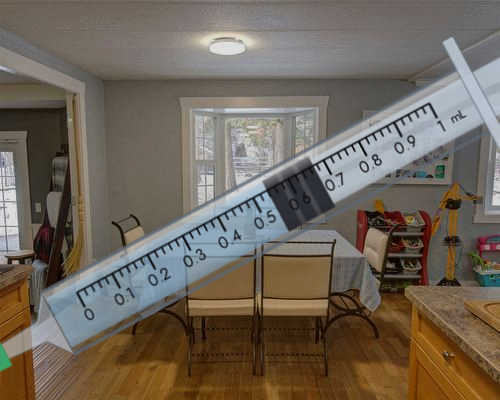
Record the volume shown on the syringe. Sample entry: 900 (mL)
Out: 0.54 (mL)
